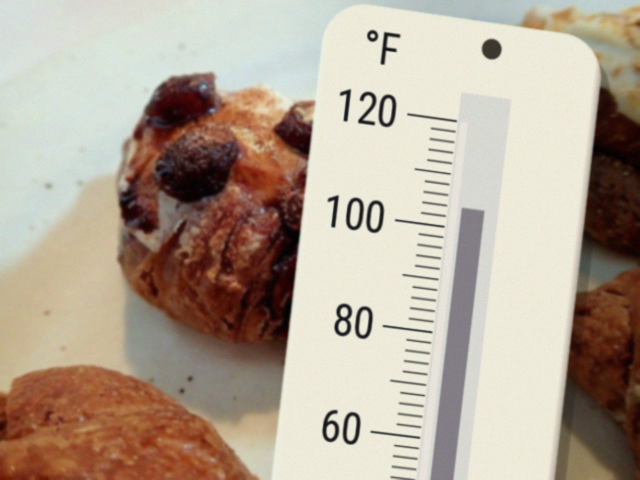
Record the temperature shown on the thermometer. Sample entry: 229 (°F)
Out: 104 (°F)
